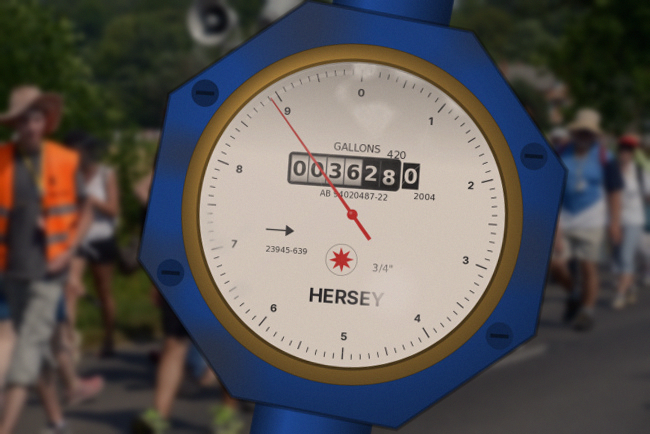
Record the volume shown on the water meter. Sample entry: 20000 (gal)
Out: 36278.9 (gal)
